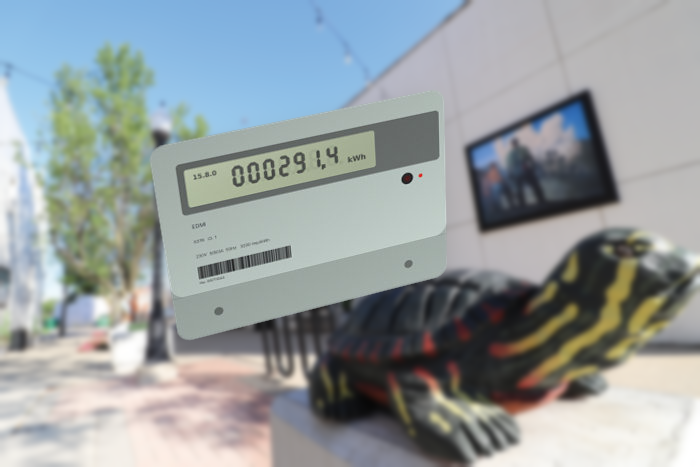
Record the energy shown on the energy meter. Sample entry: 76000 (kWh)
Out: 291.4 (kWh)
